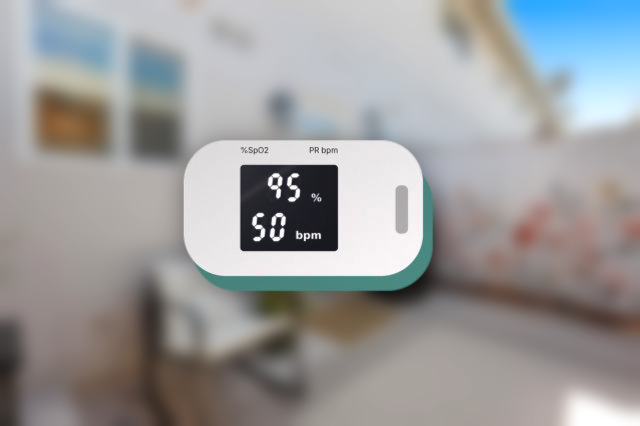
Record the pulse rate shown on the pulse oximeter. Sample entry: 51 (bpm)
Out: 50 (bpm)
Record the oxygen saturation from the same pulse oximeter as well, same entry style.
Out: 95 (%)
